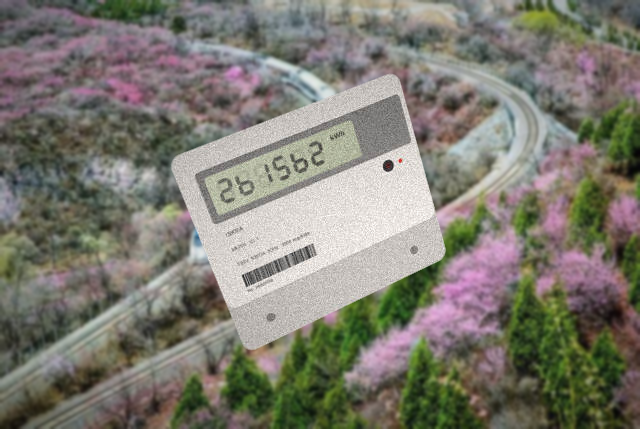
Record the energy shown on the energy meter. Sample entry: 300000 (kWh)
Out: 261562 (kWh)
